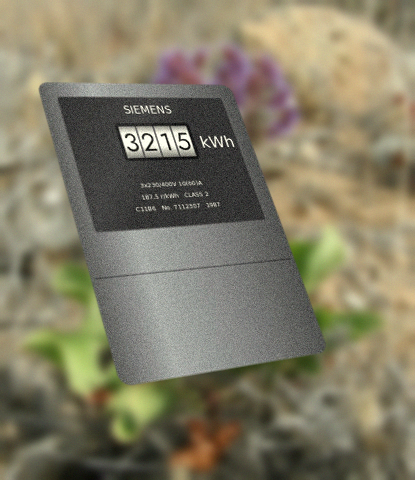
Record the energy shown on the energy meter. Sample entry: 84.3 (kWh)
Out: 3215 (kWh)
